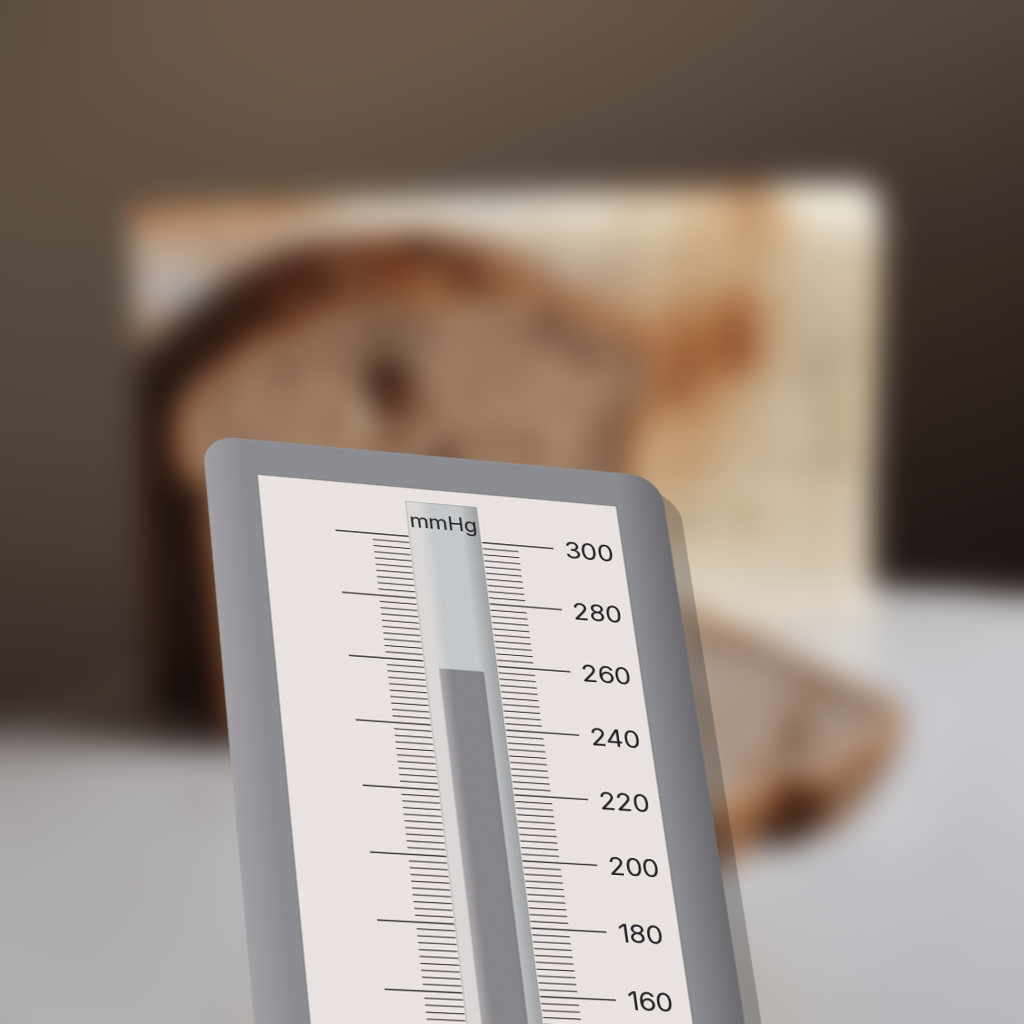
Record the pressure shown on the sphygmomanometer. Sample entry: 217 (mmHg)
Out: 258 (mmHg)
